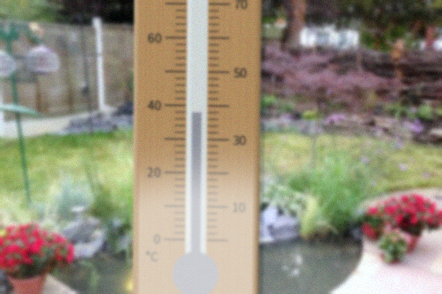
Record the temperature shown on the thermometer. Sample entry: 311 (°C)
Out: 38 (°C)
